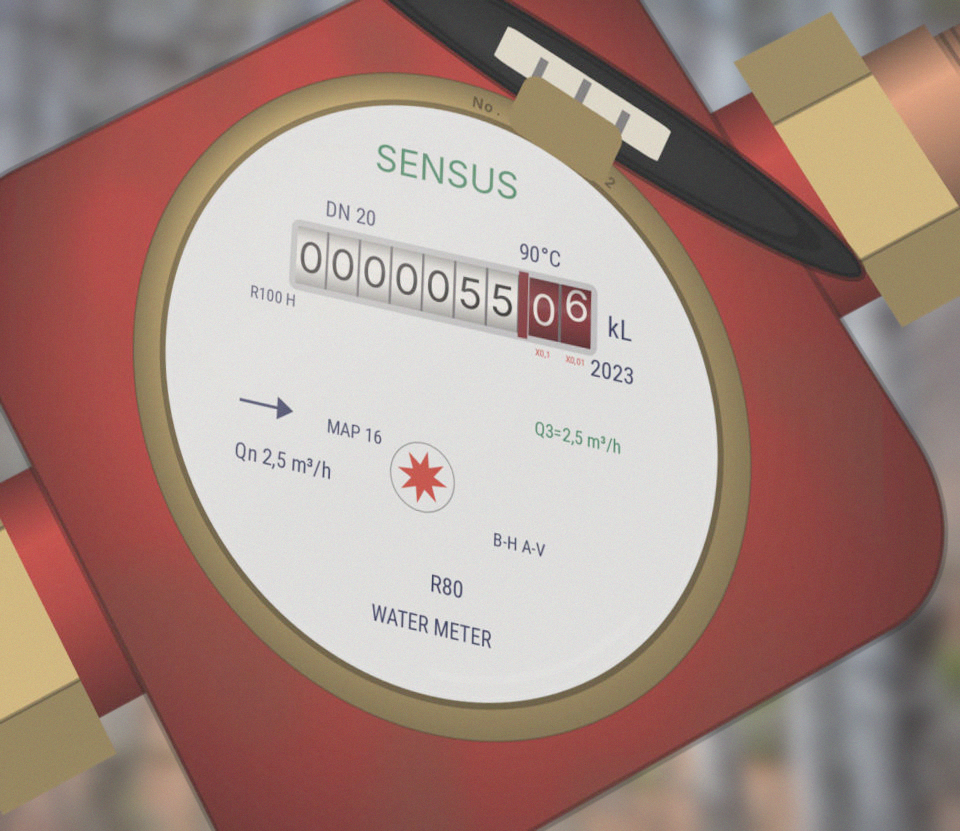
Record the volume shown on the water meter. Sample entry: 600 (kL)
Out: 55.06 (kL)
